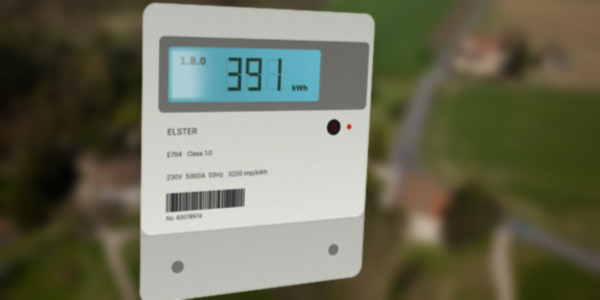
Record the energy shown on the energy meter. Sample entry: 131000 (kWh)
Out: 391 (kWh)
